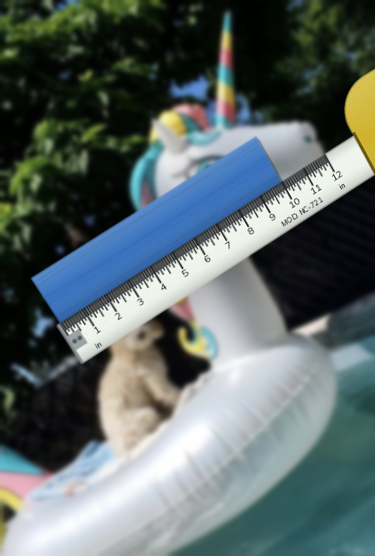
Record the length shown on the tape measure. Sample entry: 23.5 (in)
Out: 10 (in)
